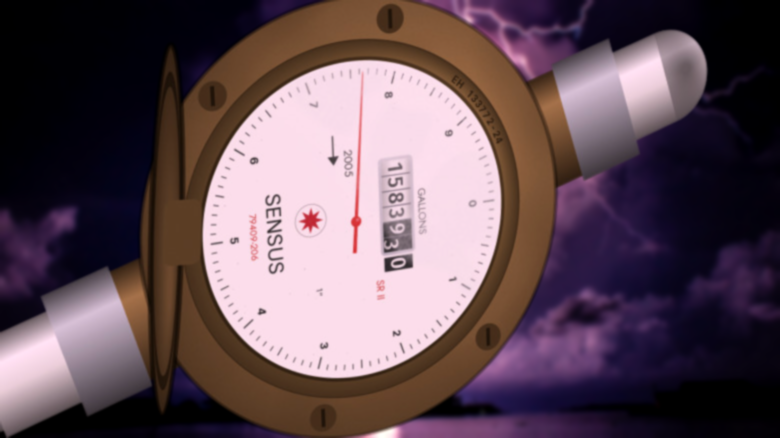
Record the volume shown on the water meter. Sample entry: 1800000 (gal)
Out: 1583927.6 (gal)
